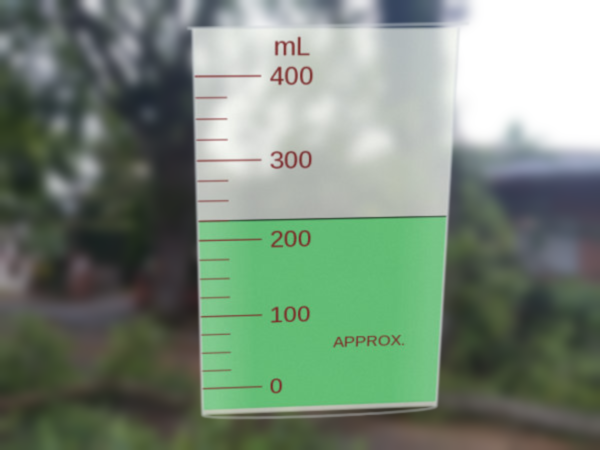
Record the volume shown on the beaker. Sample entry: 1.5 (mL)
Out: 225 (mL)
